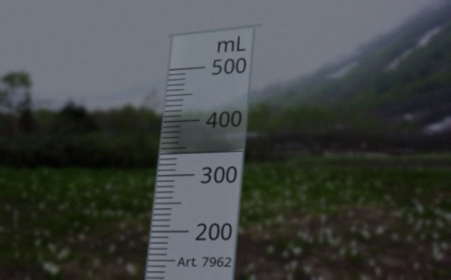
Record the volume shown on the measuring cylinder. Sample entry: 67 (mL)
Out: 340 (mL)
